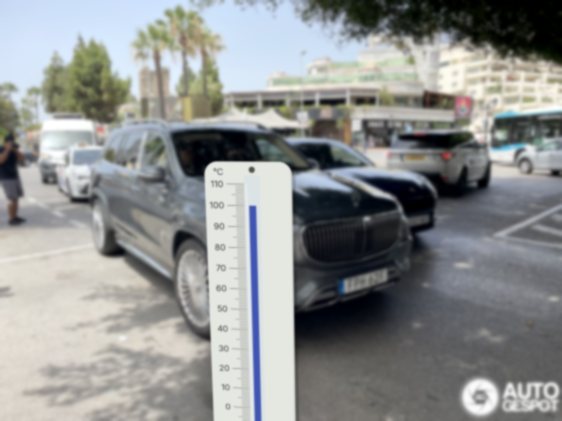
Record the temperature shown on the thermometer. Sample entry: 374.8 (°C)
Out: 100 (°C)
